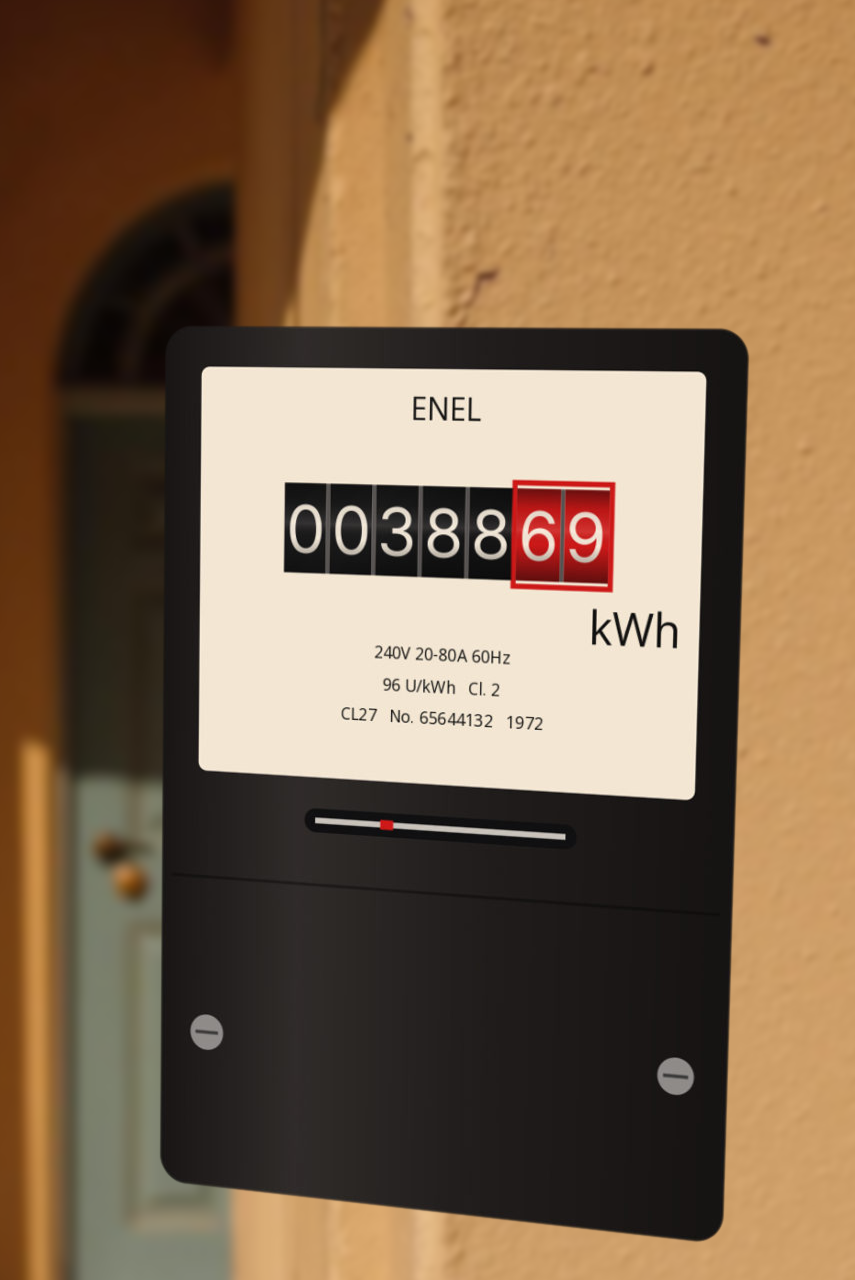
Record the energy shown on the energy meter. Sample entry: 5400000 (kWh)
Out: 388.69 (kWh)
